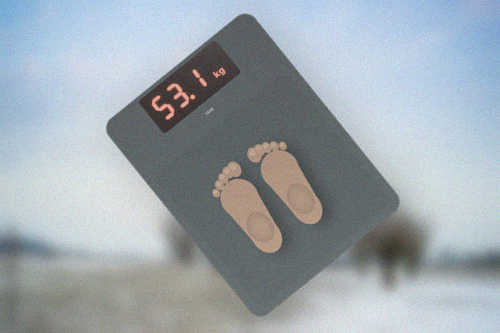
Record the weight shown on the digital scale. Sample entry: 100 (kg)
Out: 53.1 (kg)
